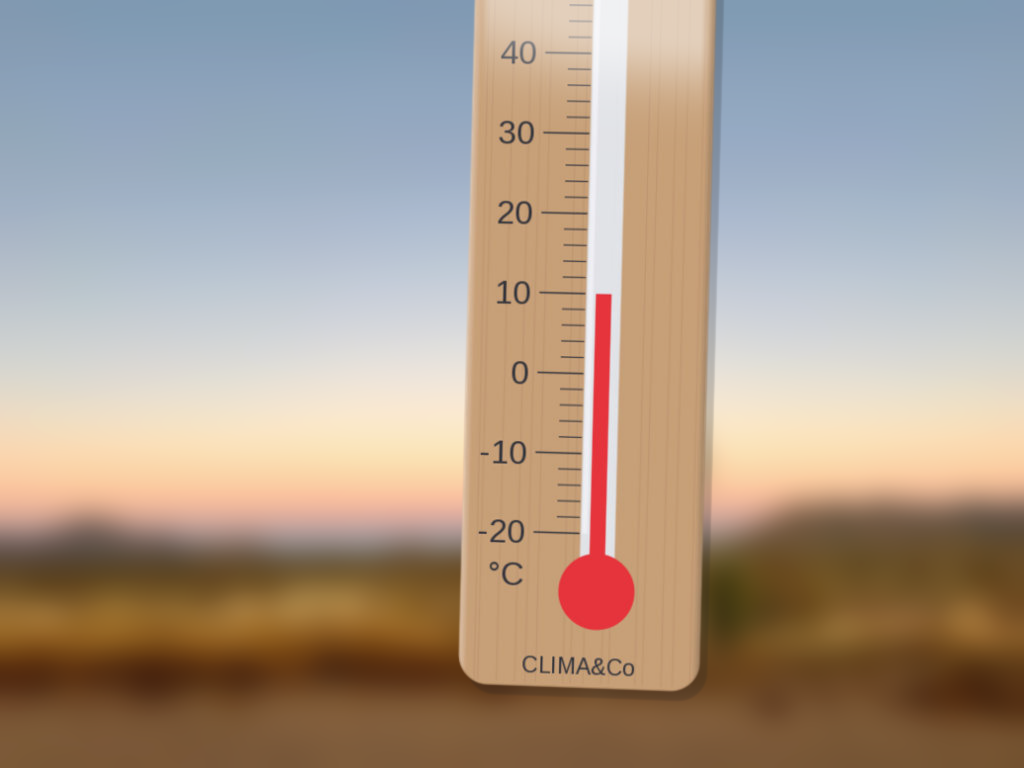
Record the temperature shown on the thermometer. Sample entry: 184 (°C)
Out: 10 (°C)
